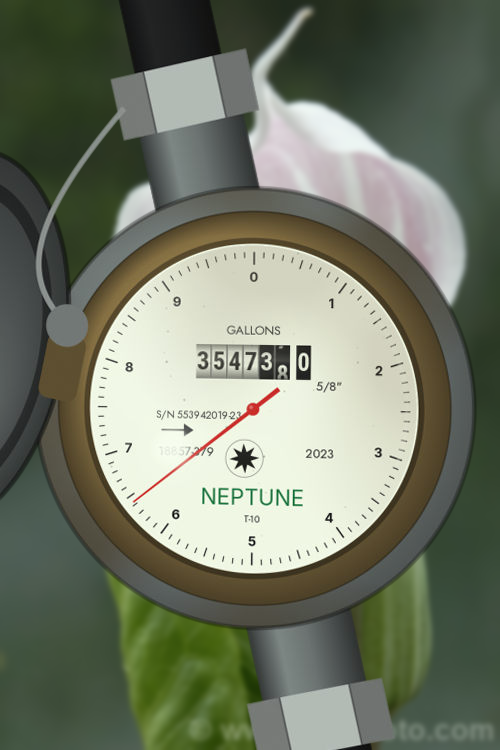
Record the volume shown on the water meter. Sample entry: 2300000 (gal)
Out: 3547376.4 (gal)
